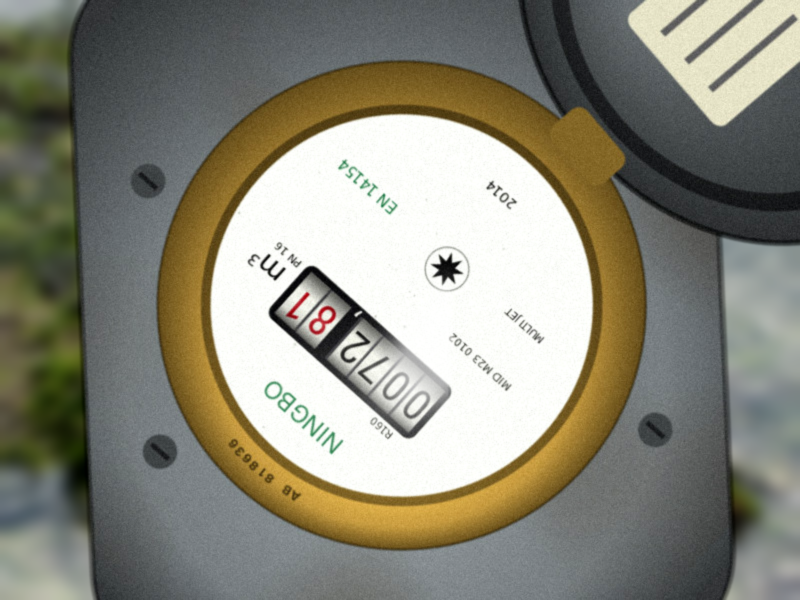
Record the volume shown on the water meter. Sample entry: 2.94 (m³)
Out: 72.81 (m³)
